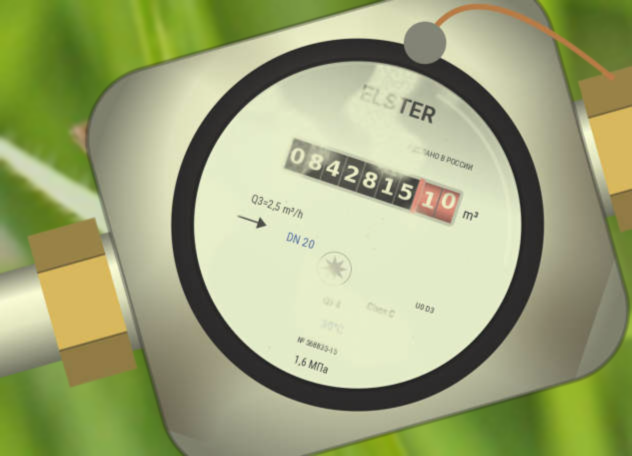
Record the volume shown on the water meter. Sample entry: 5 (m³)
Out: 842815.10 (m³)
